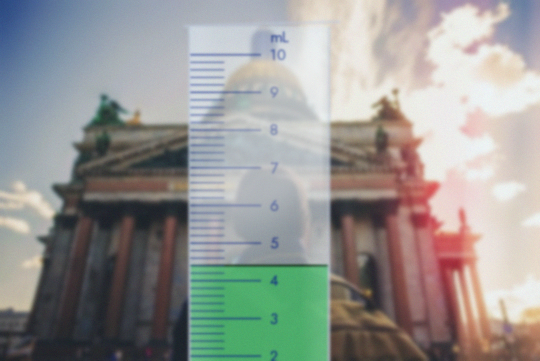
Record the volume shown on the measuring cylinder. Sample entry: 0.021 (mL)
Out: 4.4 (mL)
